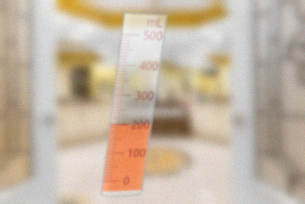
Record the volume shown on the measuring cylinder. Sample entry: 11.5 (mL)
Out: 200 (mL)
